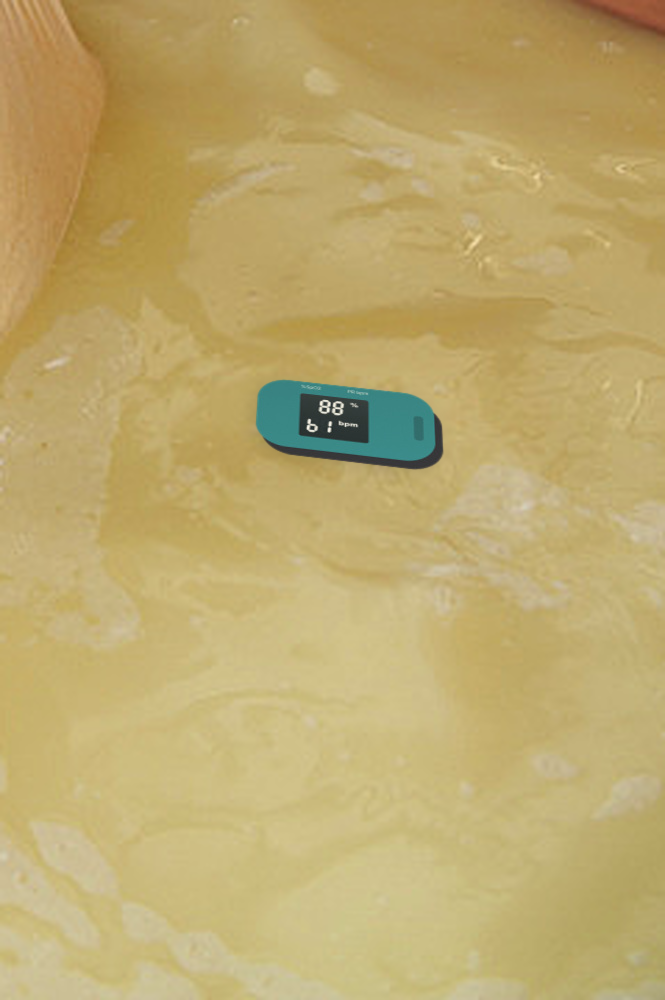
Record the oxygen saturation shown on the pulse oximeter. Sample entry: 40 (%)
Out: 88 (%)
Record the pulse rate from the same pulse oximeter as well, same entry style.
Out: 61 (bpm)
